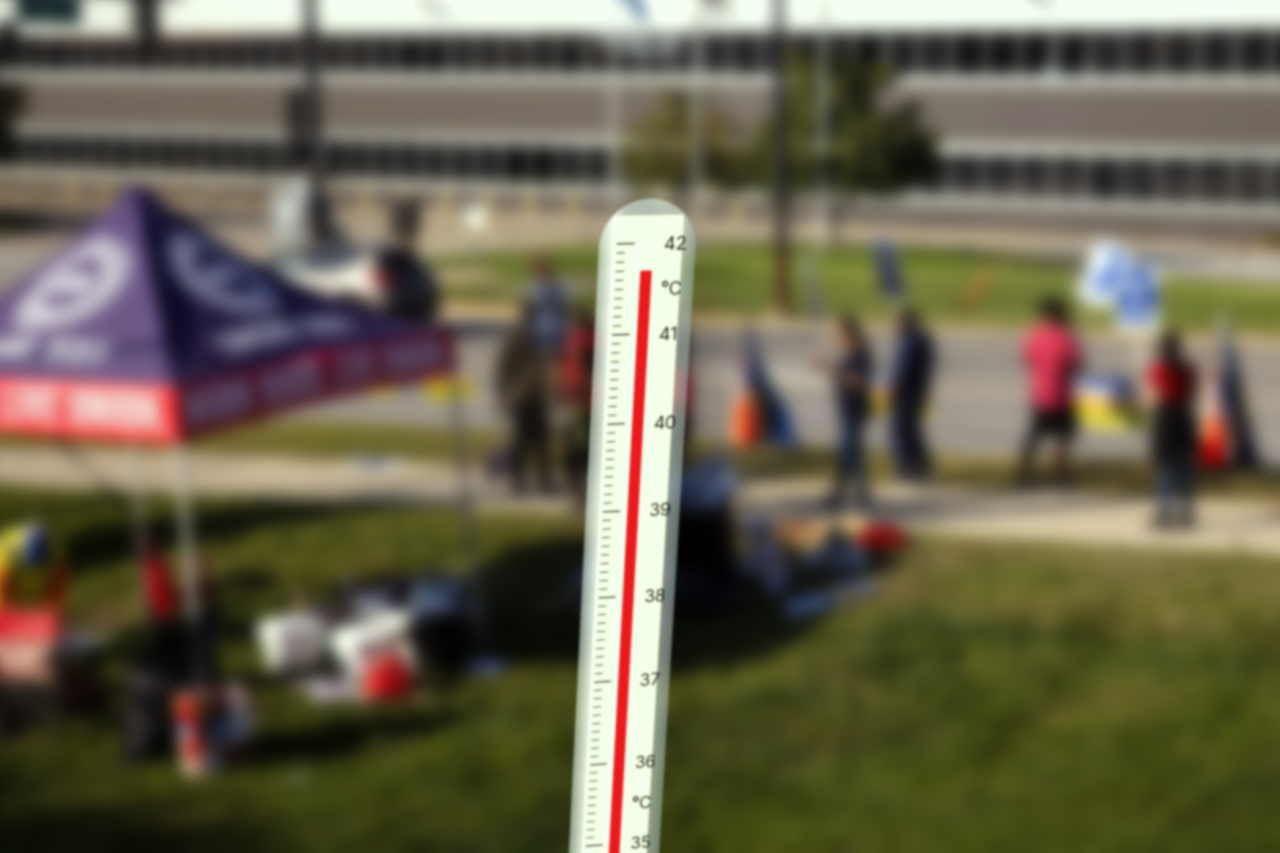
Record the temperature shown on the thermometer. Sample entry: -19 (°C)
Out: 41.7 (°C)
